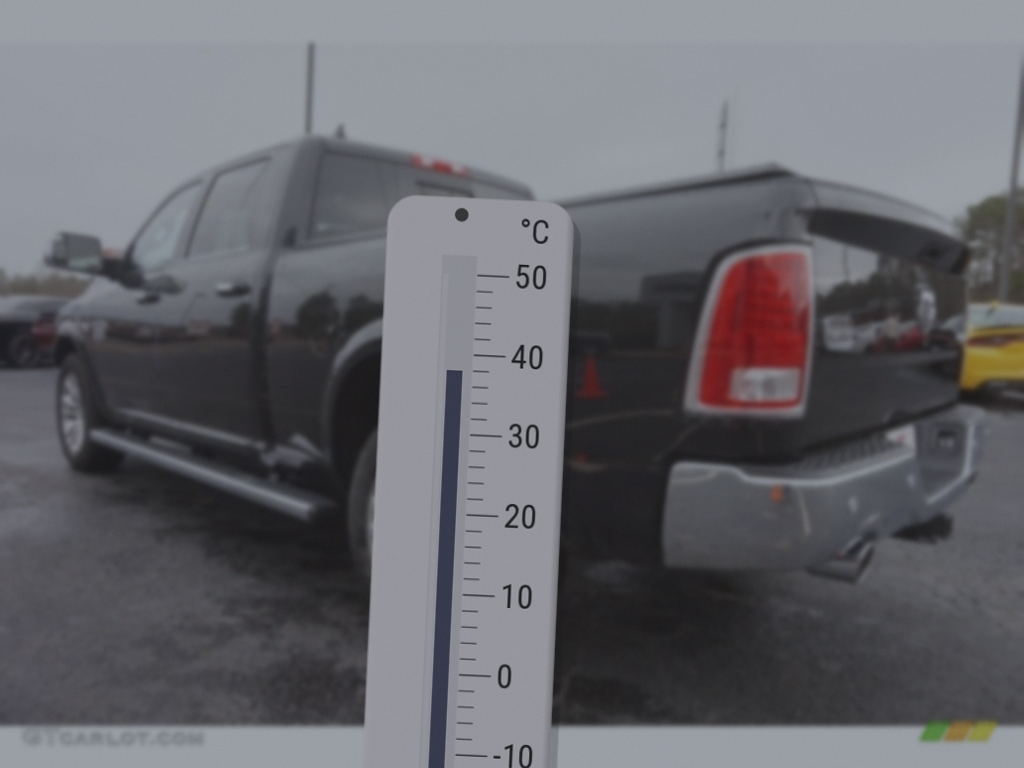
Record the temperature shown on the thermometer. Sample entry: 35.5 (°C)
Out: 38 (°C)
